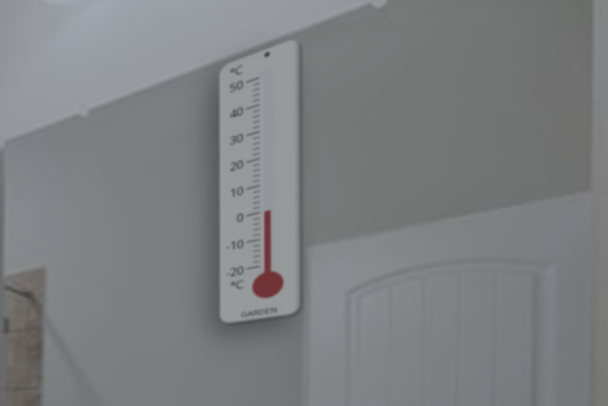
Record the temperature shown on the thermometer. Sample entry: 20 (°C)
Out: 0 (°C)
